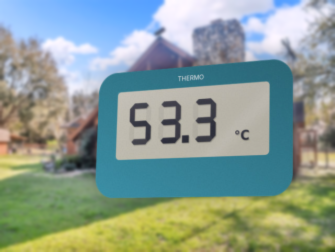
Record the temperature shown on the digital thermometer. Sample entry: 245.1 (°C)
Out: 53.3 (°C)
